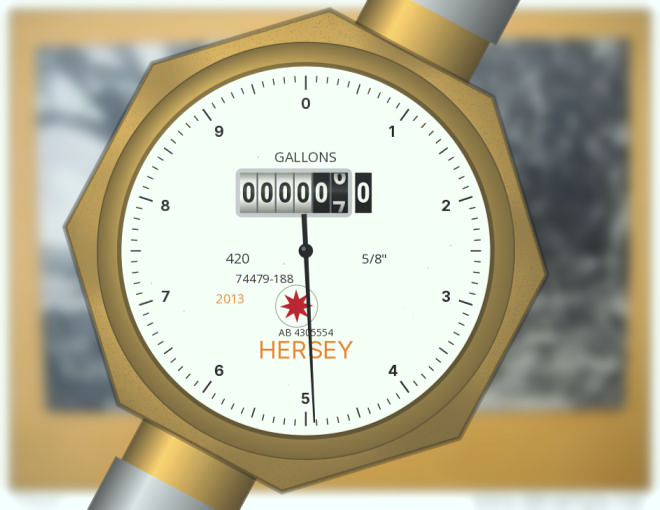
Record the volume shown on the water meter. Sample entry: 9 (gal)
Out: 64.9 (gal)
